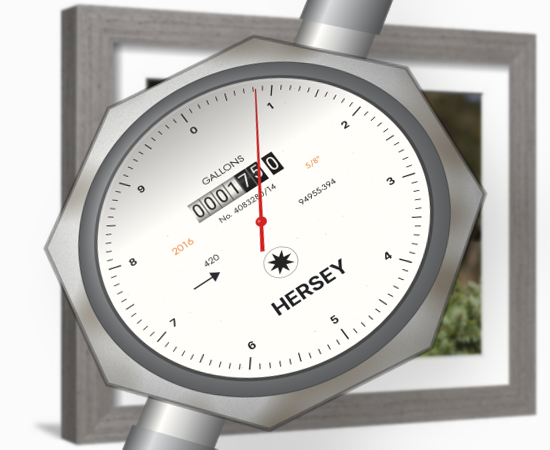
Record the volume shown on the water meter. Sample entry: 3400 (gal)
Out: 1750.8 (gal)
